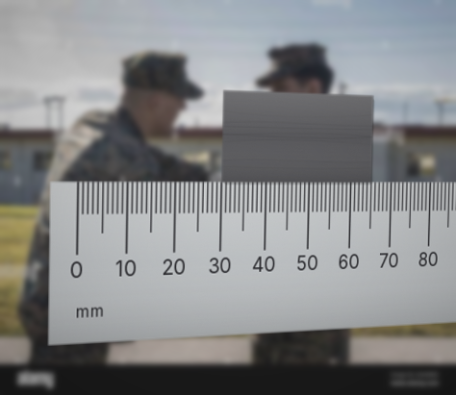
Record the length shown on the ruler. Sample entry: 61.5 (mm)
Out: 35 (mm)
